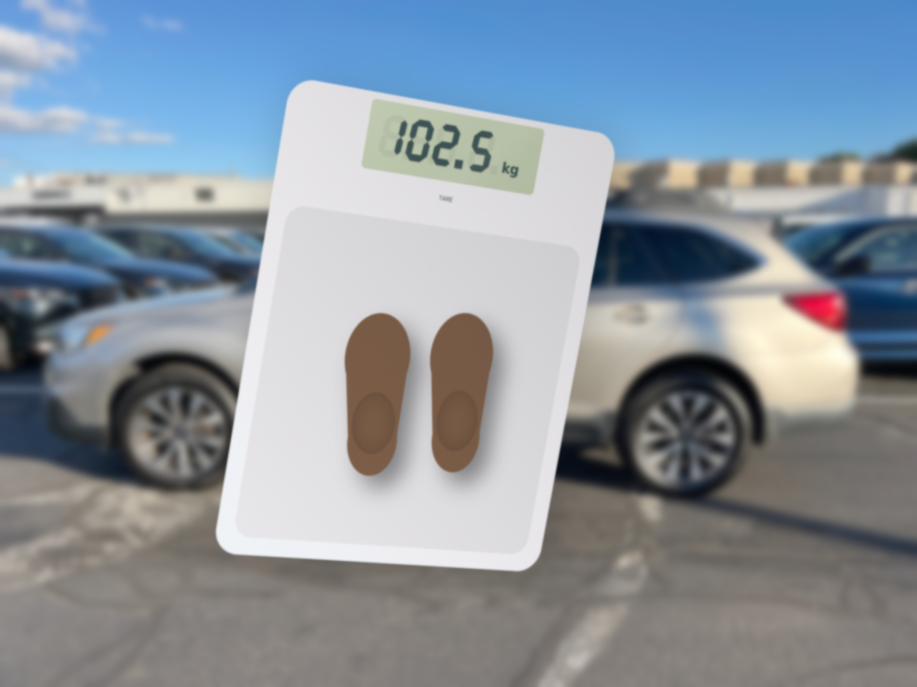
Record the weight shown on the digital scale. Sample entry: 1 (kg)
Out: 102.5 (kg)
